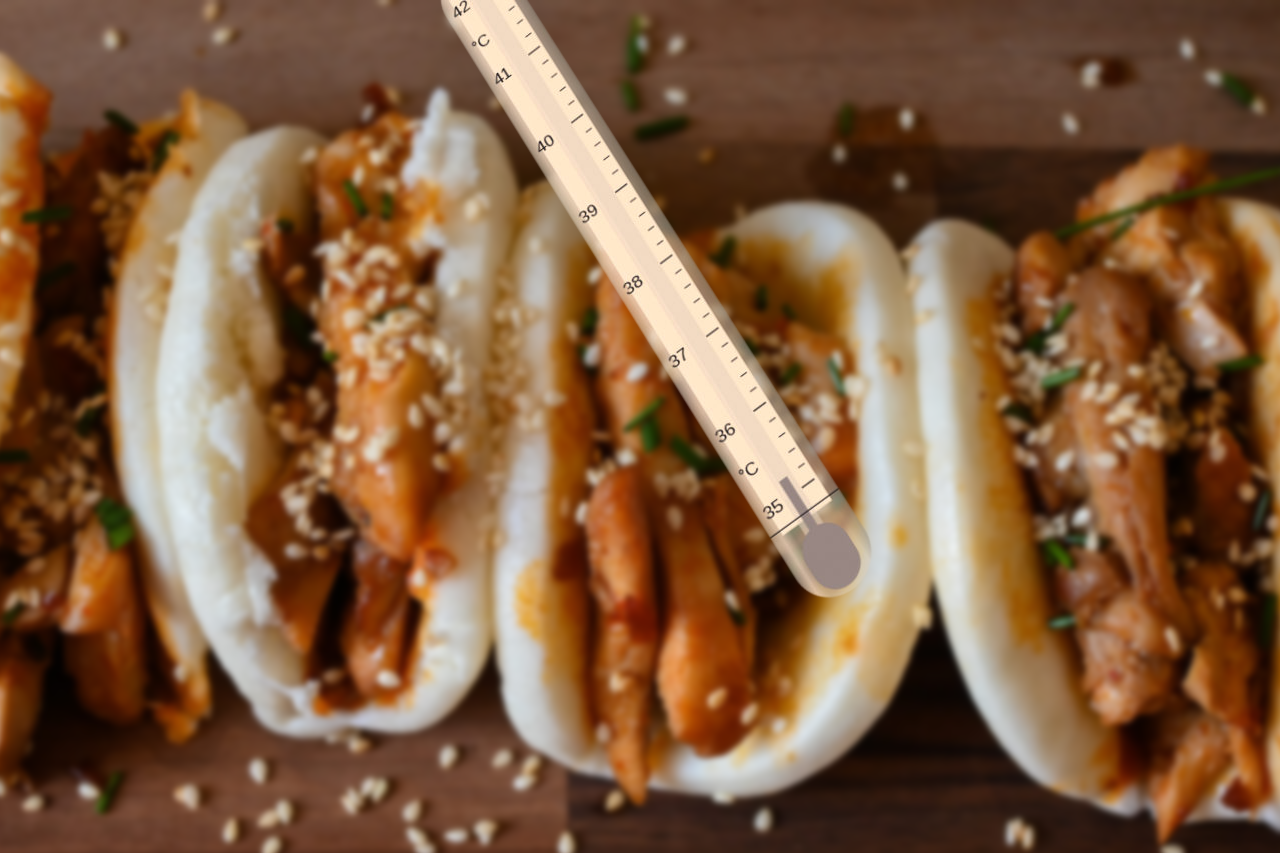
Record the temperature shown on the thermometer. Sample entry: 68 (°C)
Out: 35.2 (°C)
